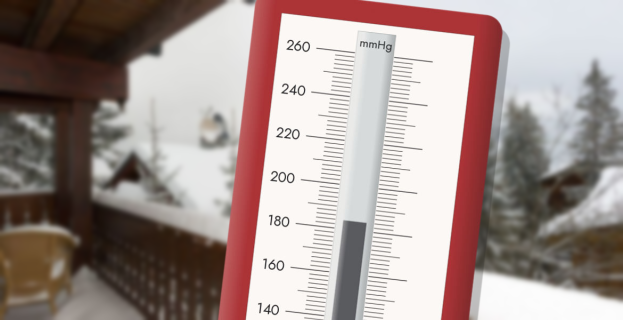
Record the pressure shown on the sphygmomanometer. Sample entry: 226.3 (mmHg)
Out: 184 (mmHg)
